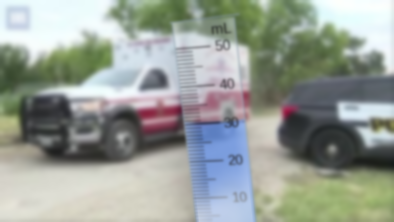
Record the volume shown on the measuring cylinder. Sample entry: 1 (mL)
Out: 30 (mL)
